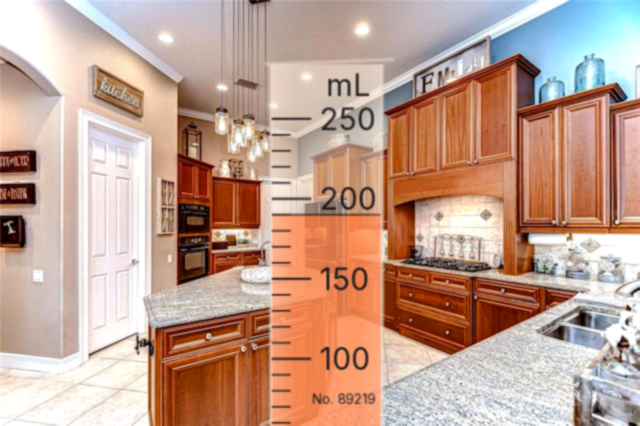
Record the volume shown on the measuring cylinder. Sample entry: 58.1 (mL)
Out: 190 (mL)
